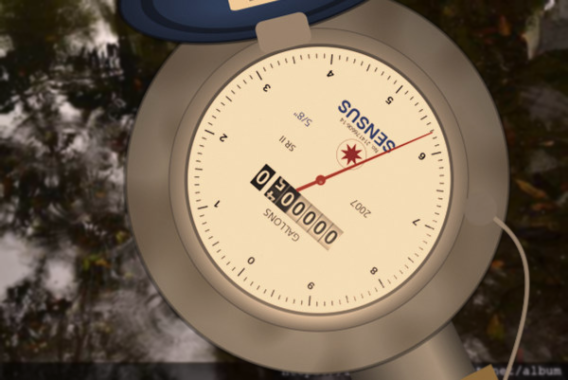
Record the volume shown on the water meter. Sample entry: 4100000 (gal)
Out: 45.7 (gal)
